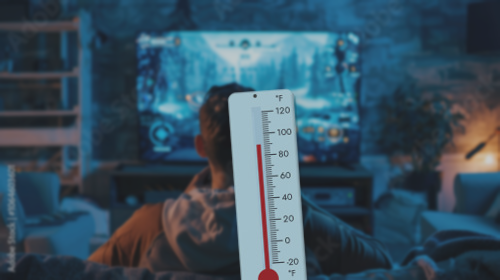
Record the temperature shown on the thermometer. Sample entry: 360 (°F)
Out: 90 (°F)
